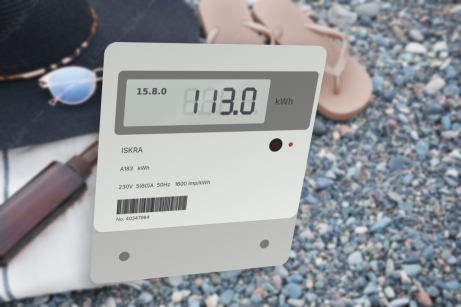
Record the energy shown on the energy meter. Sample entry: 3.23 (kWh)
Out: 113.0 (kWh)
